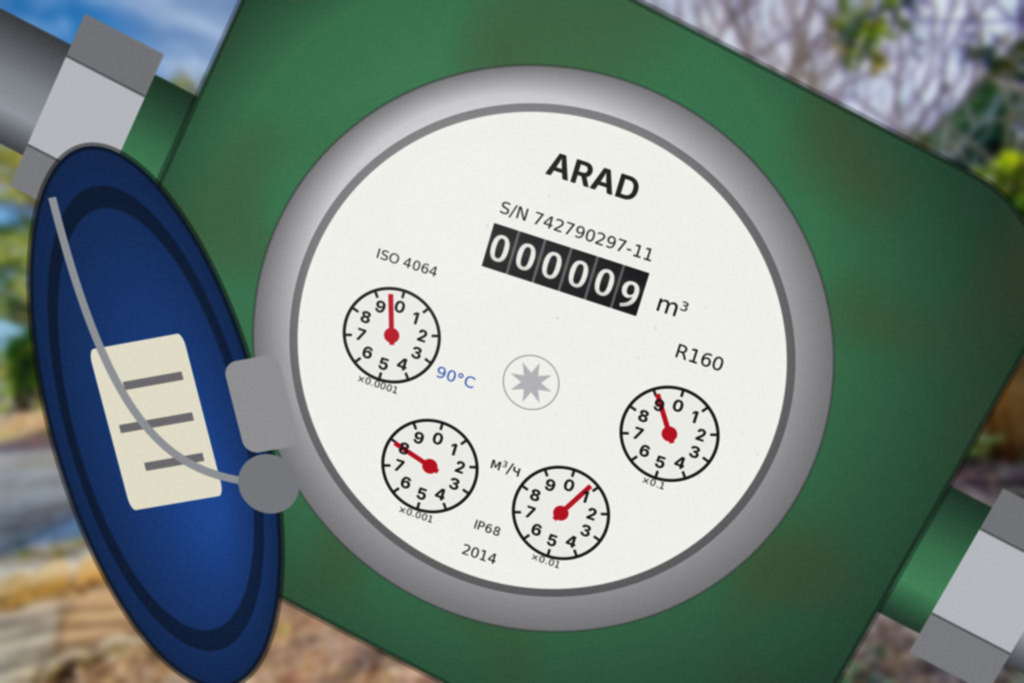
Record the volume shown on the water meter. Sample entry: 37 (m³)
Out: 8.9079 (m³)
